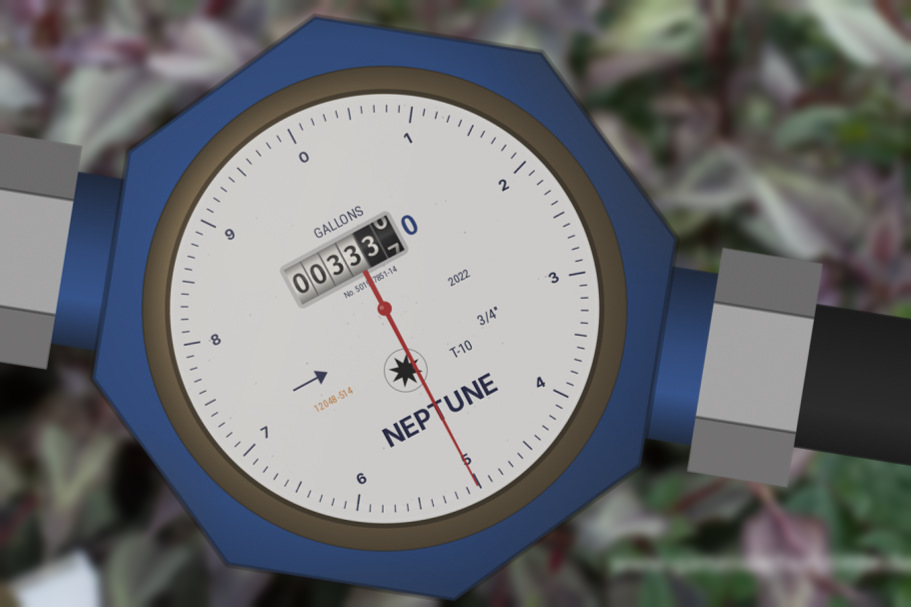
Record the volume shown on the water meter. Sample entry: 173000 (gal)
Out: 33365.0 (gal)
